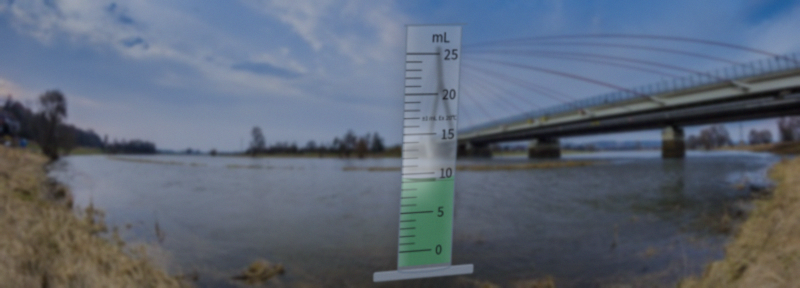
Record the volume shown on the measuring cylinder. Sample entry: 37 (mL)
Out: 9 (mL)
